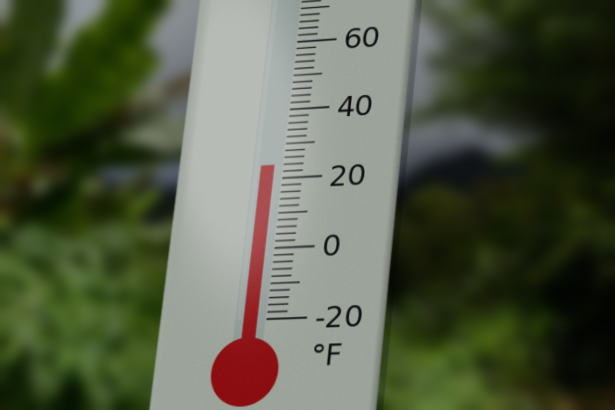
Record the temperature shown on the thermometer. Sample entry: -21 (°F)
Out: 24 (°F)
